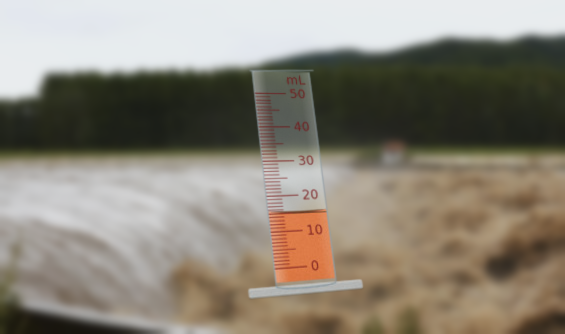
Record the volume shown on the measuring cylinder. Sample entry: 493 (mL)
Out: 15 (mL)
